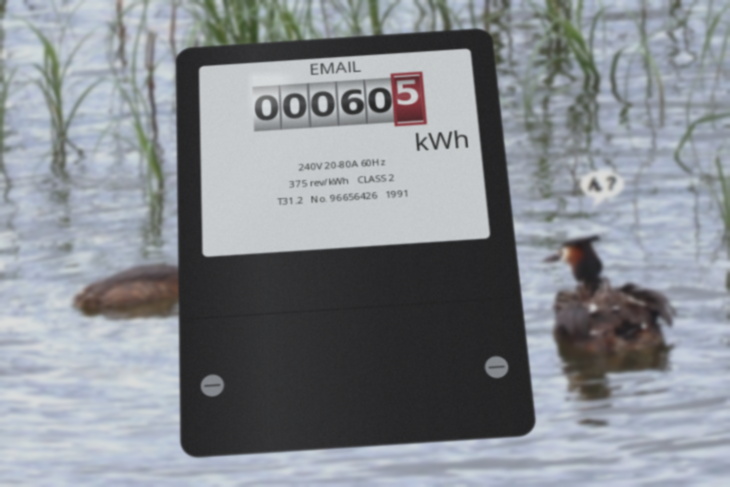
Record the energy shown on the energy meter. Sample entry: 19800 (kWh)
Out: 60.5 (kWh)
